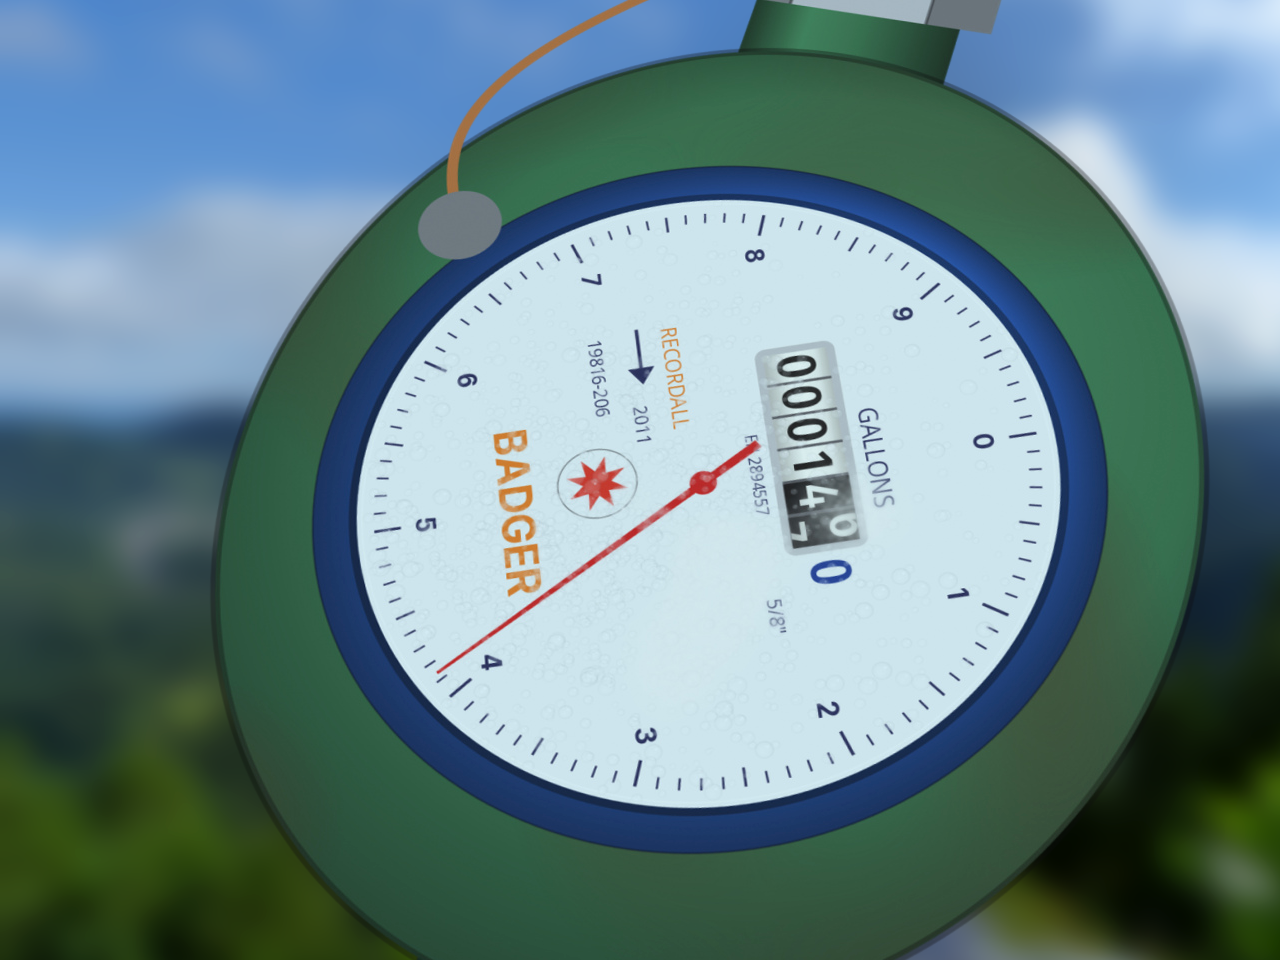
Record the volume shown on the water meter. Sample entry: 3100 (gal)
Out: 1464.1 (gal)
